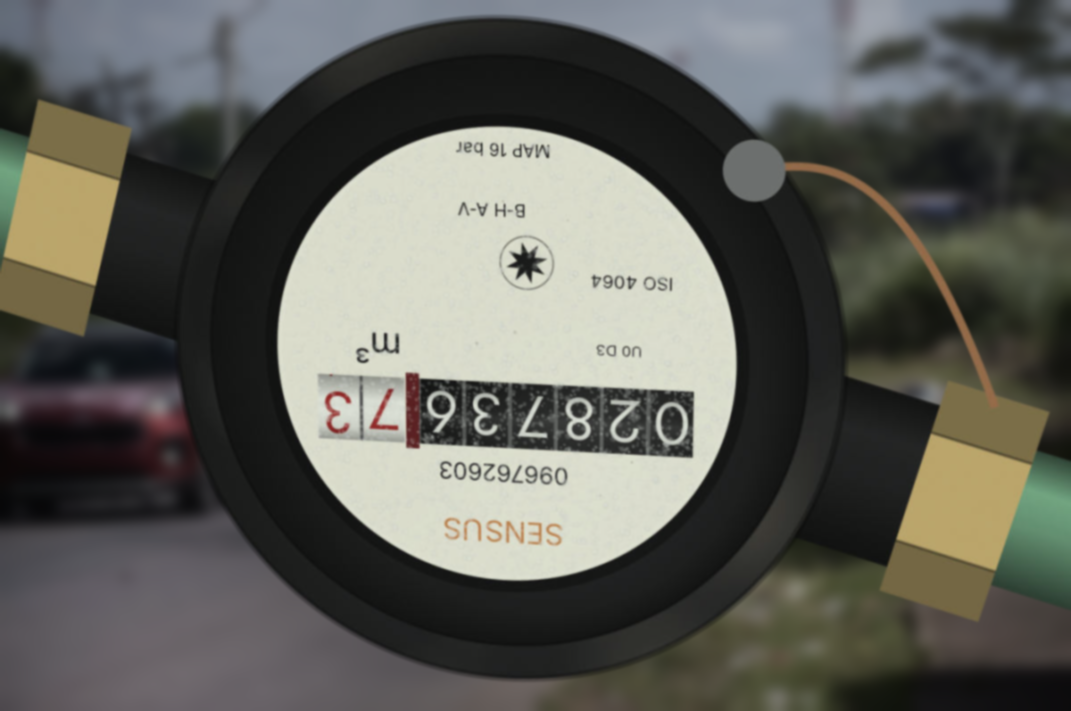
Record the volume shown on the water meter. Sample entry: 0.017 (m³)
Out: 28736.73 (m³)
